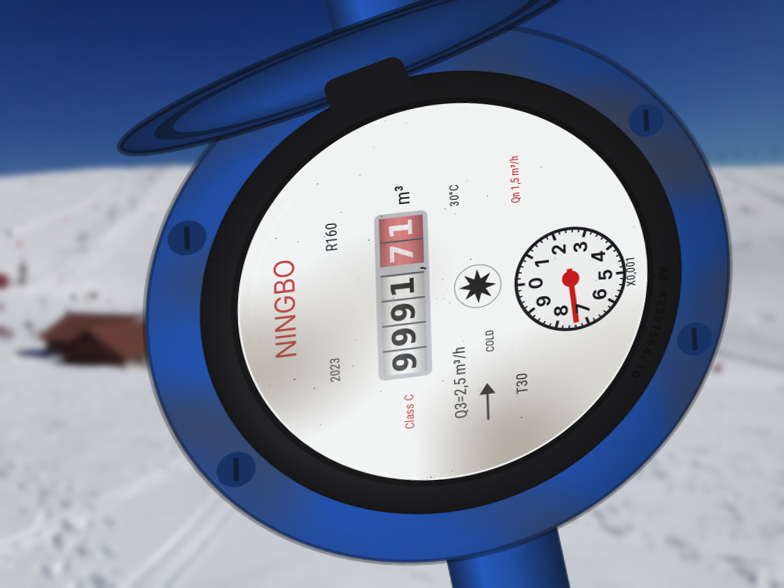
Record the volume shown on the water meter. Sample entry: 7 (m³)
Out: 9991.717 (m³)
